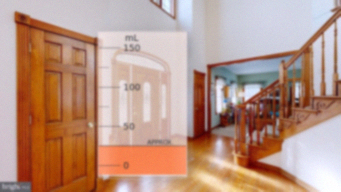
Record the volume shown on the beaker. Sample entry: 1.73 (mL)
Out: 25 (mL)
